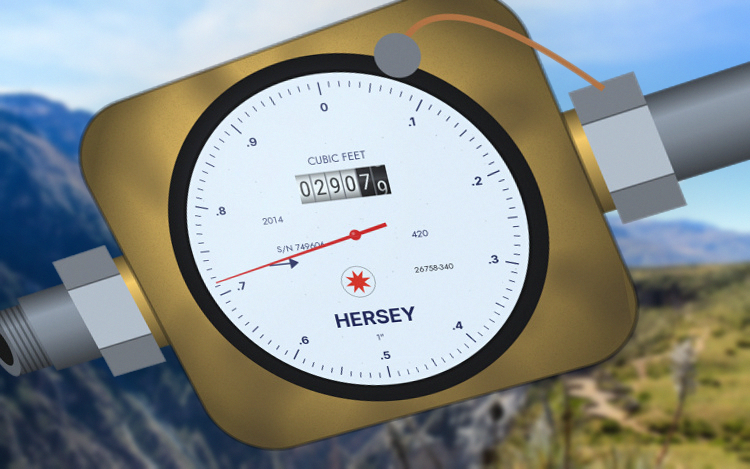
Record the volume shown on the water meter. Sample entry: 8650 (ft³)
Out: 29078.71 (ft³)
